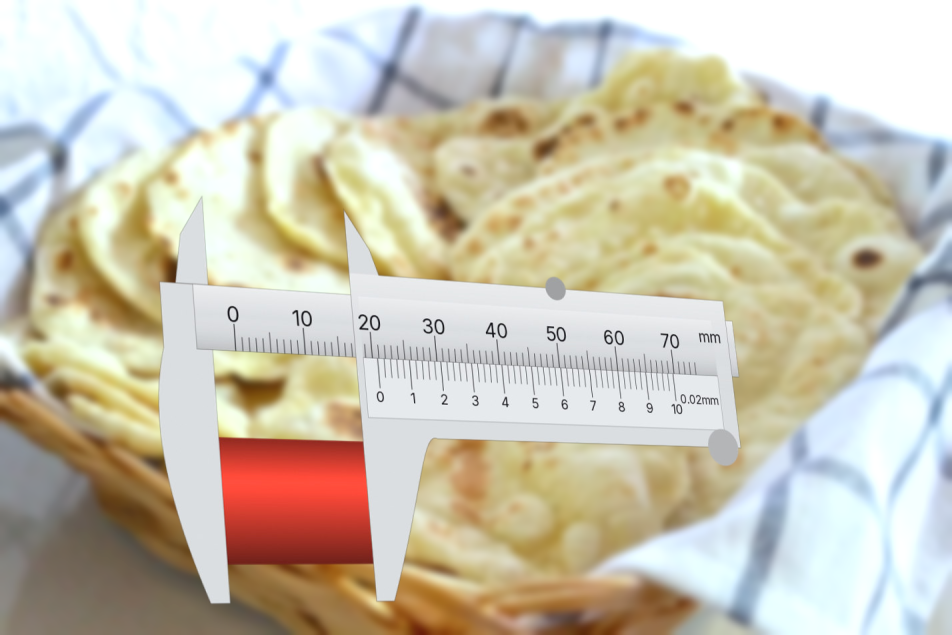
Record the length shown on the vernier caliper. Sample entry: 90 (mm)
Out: 20.8 (mm)
